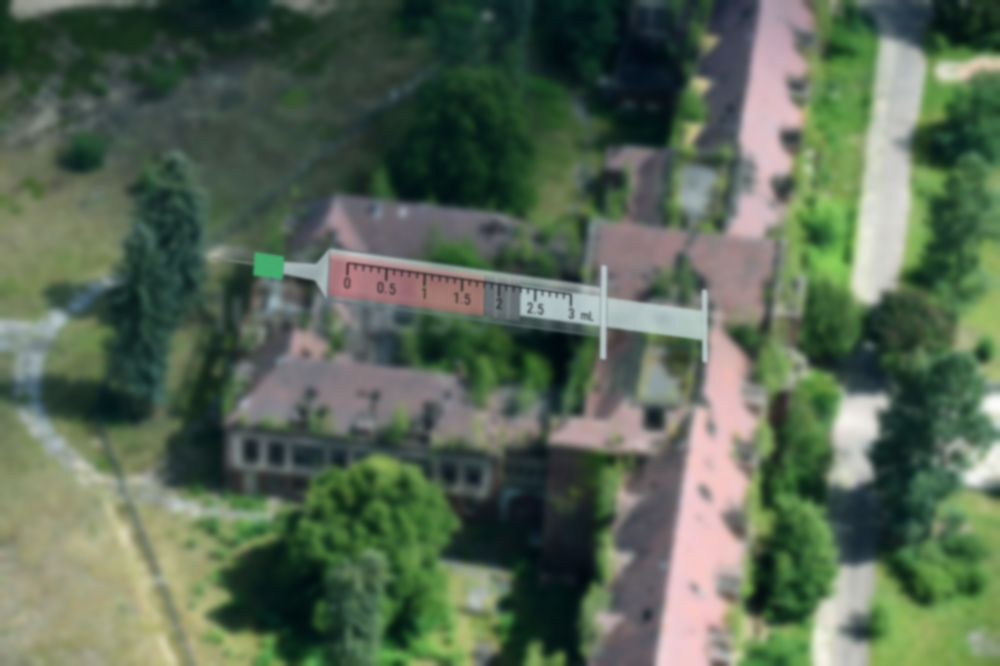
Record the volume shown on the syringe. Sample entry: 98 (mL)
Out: 1.8 (mL)
